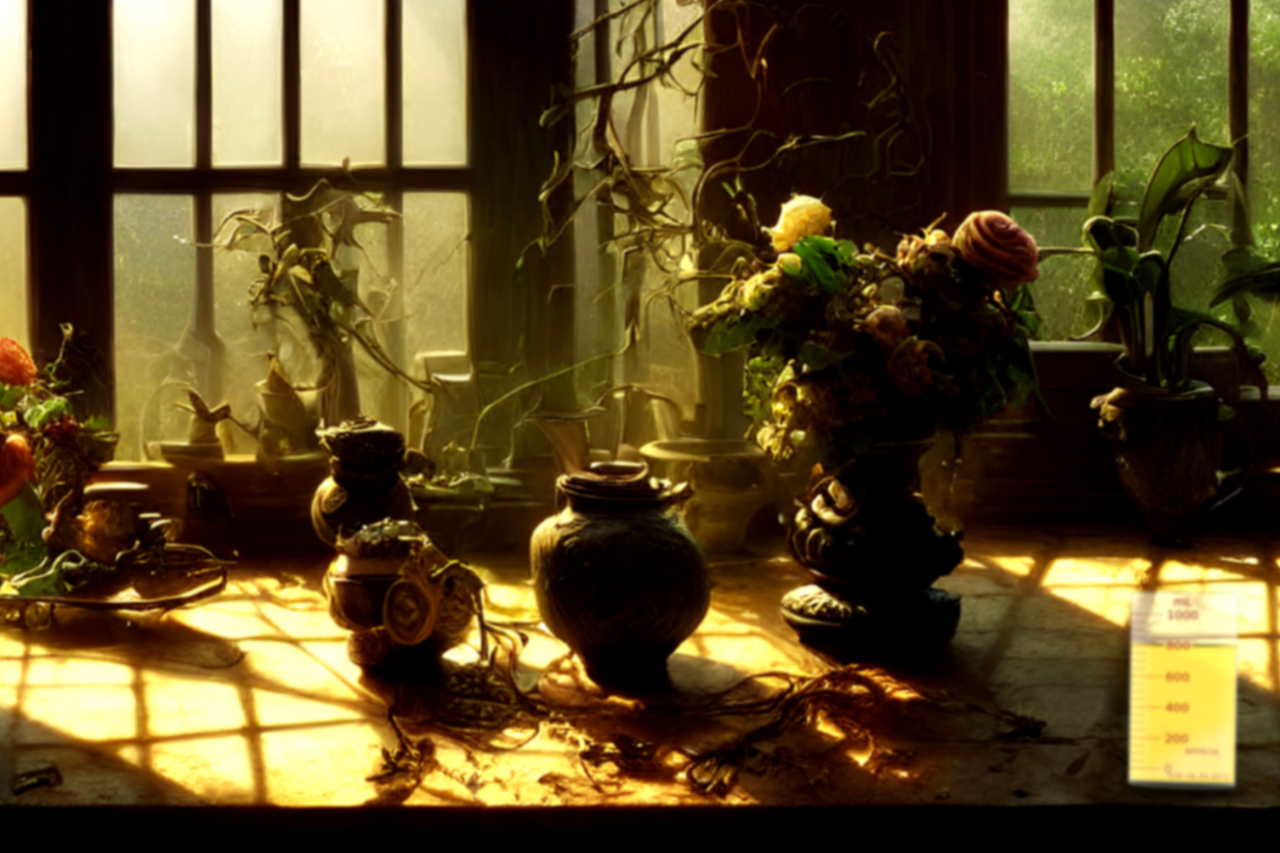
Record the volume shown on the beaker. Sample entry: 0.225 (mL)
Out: 800 (mL)
